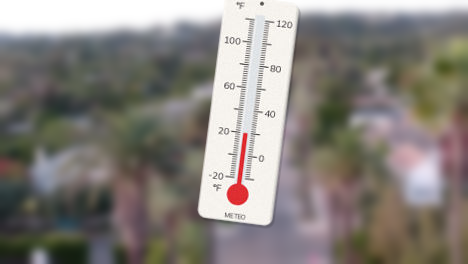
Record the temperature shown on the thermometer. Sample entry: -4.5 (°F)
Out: 20 (°F)
